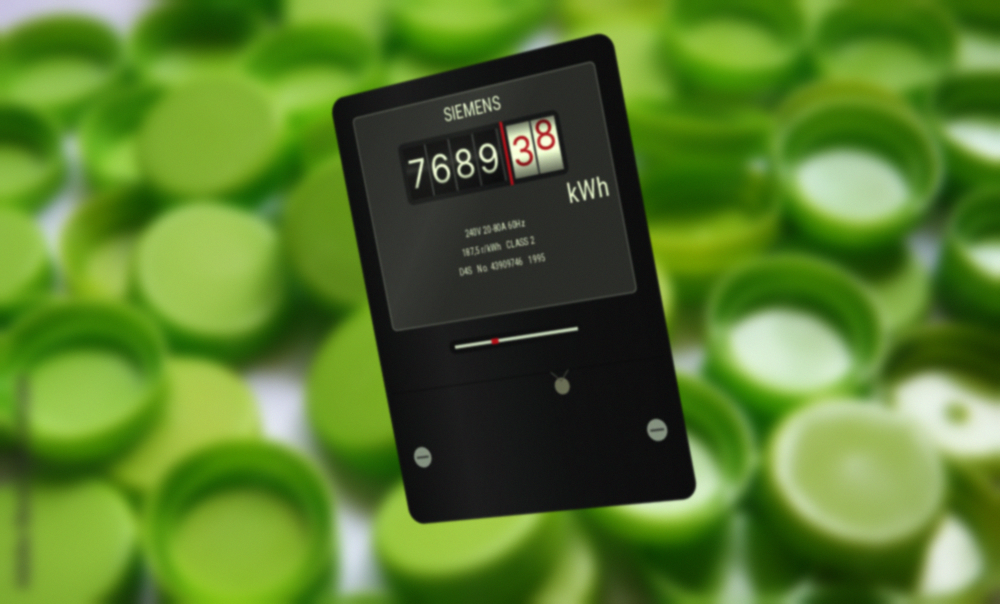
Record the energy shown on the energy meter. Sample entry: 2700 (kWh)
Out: 7689.38 (kWh)
